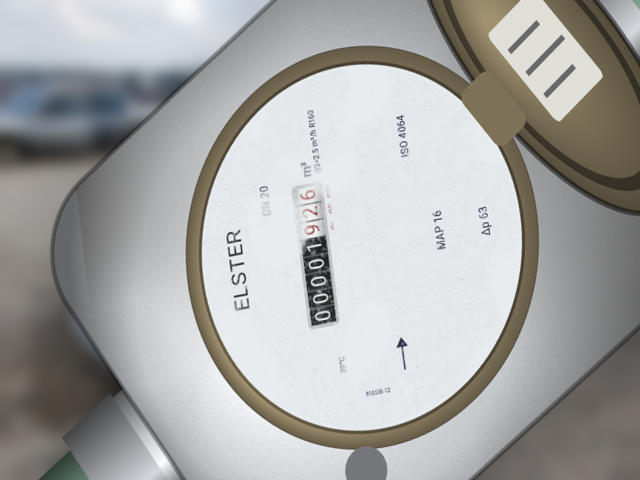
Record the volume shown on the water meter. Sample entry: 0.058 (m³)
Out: 1.926 (m³)
